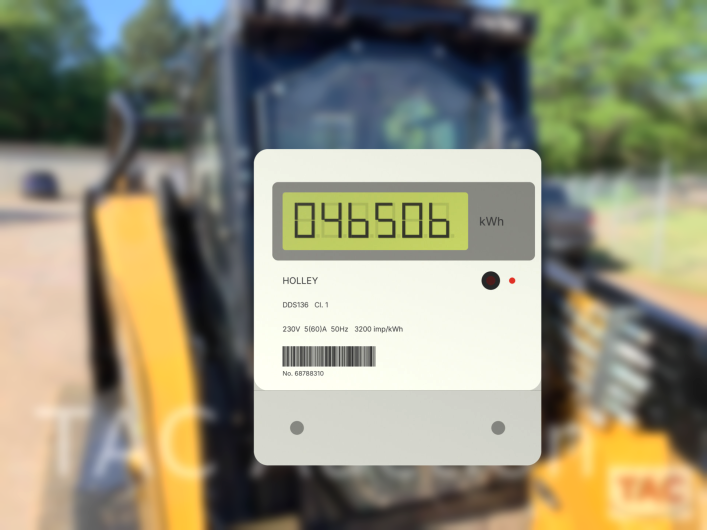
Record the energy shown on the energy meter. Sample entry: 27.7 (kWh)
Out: 46506 (kWh)
